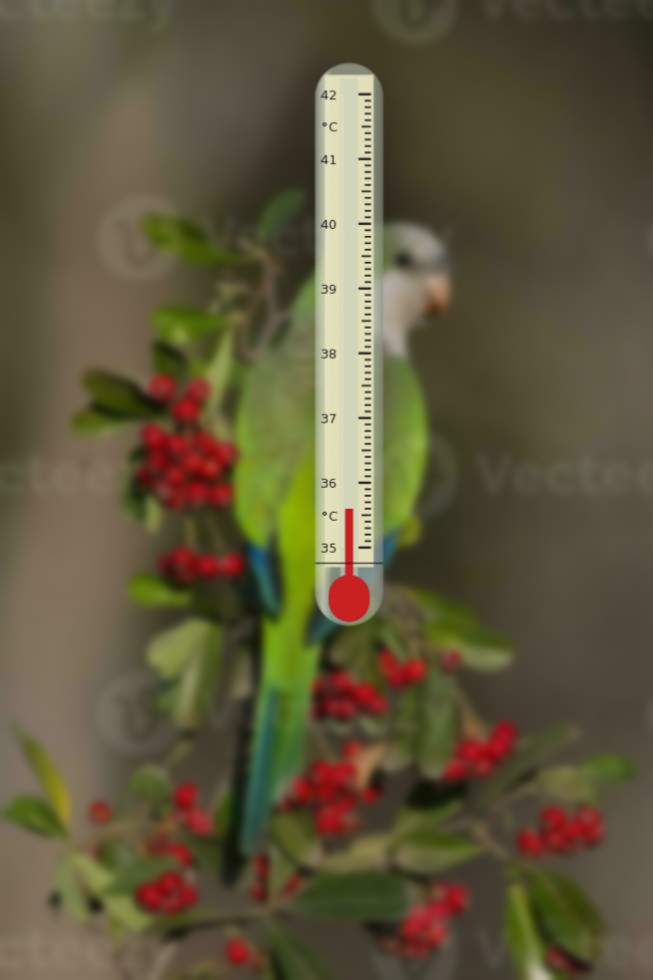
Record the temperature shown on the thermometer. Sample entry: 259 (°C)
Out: 35.6 (°C)
